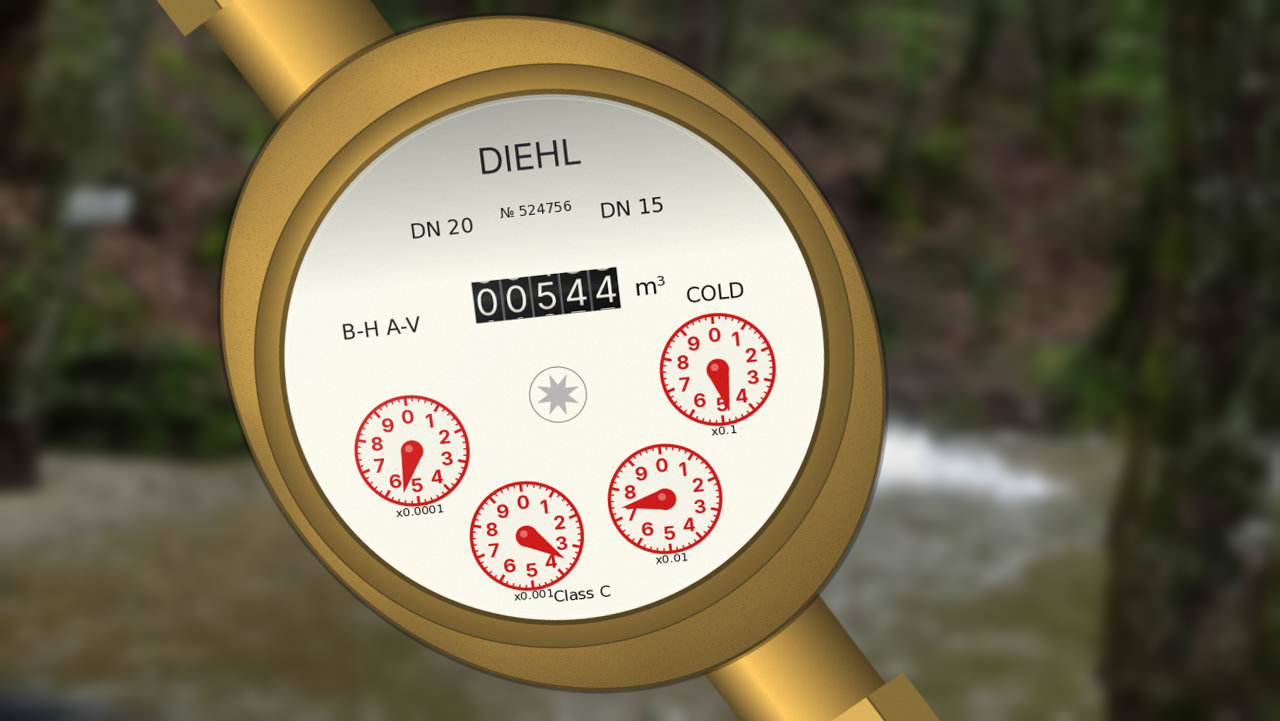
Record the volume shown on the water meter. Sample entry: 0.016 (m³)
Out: 544.4735 (m³)
